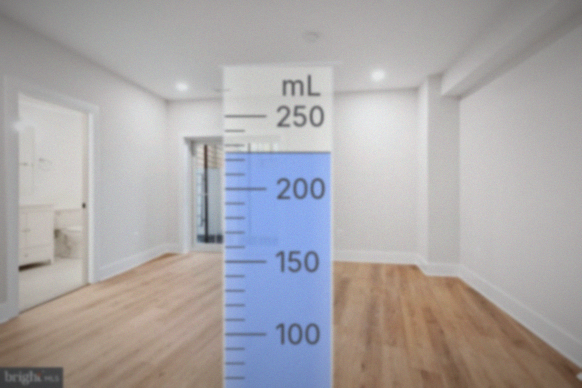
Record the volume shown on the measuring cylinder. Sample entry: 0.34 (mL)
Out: 225 (mL)
